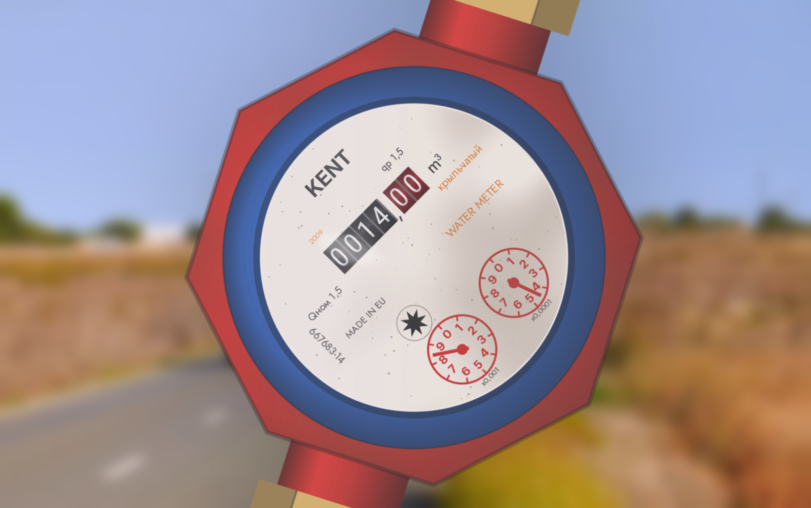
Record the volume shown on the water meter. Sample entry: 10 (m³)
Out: 14.0084 (m³)
